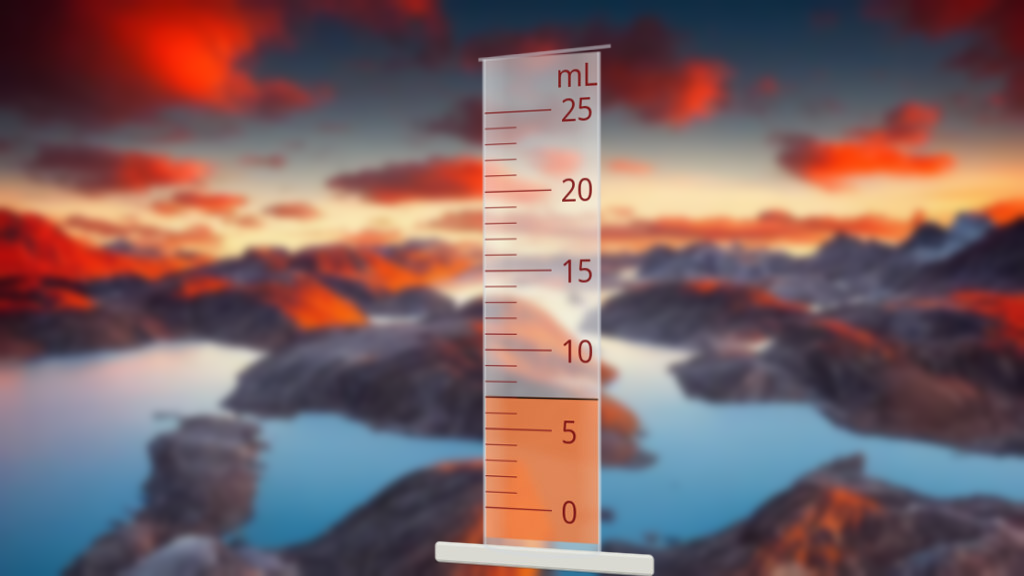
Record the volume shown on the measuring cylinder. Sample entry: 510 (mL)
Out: 7 (mL)
